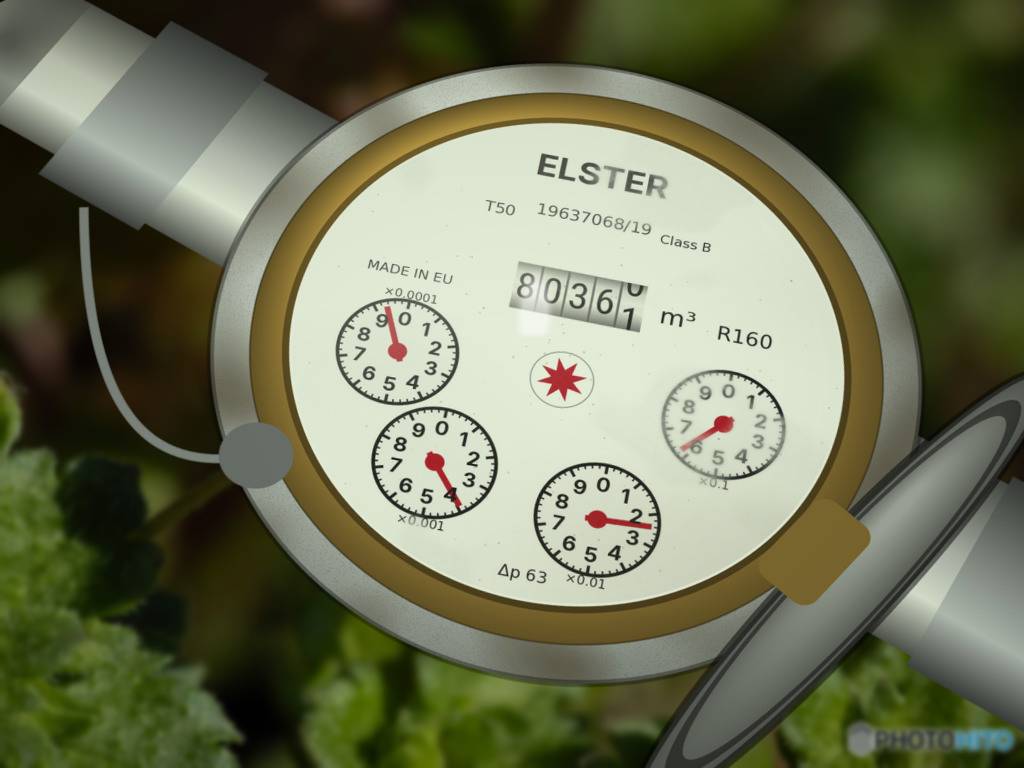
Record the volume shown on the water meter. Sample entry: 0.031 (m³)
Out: 80360.6239 (m³)
